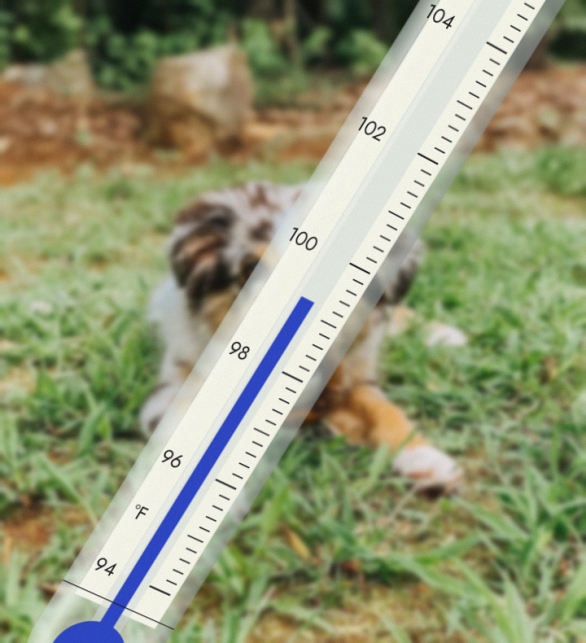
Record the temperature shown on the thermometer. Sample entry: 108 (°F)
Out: 99.2 (°F)
